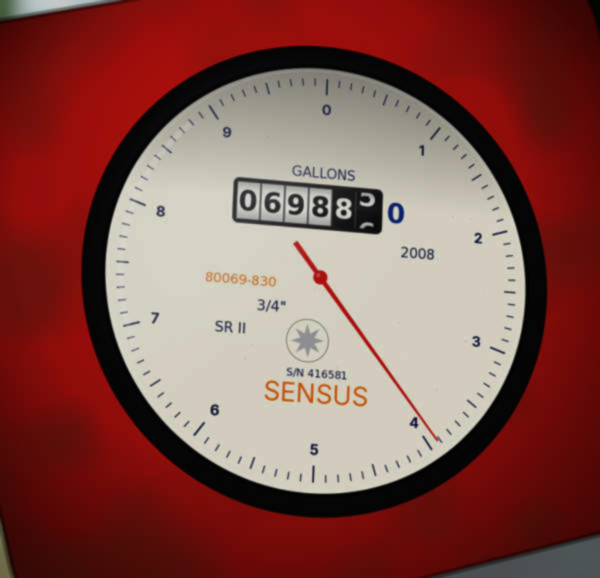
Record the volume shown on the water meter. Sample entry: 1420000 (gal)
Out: 698853.9 (gal)
